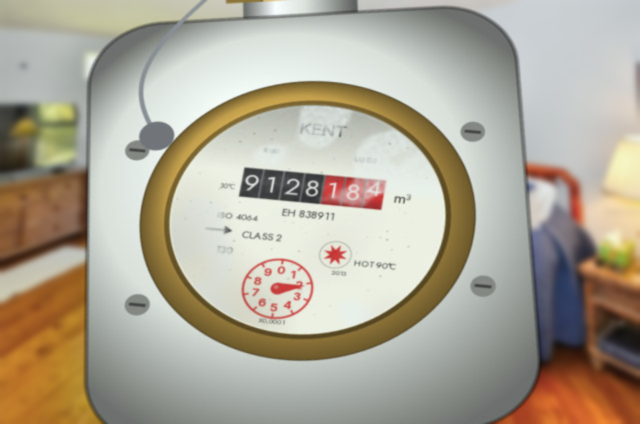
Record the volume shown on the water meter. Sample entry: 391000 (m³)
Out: 9128.1842 (m³)
